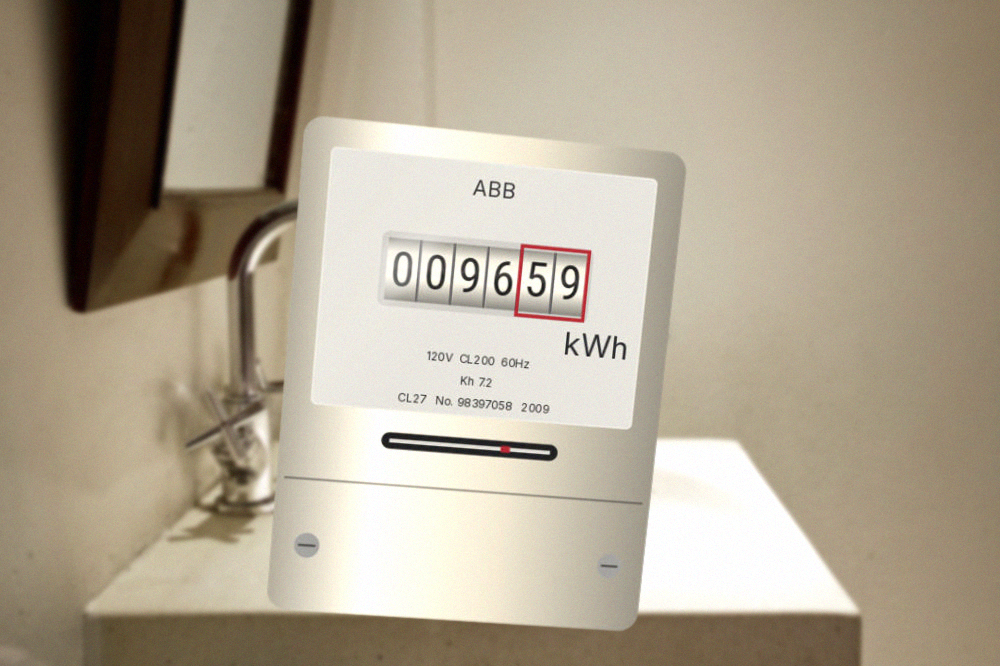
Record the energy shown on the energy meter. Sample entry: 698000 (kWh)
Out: 96.59 (kWh)
